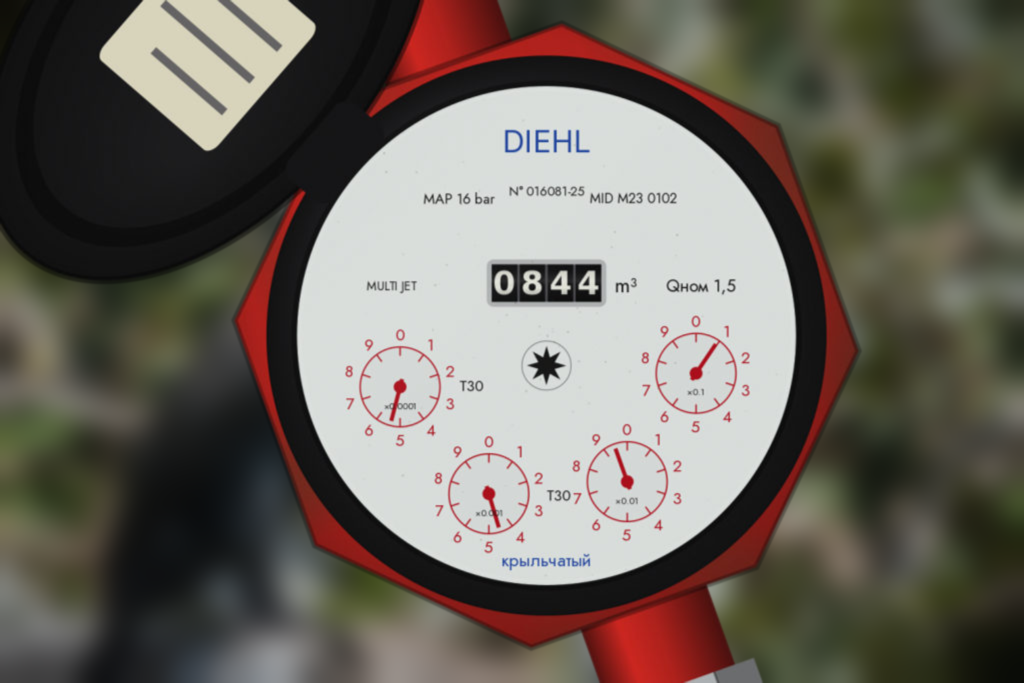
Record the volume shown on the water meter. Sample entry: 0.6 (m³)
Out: 844.0945 (m³)
